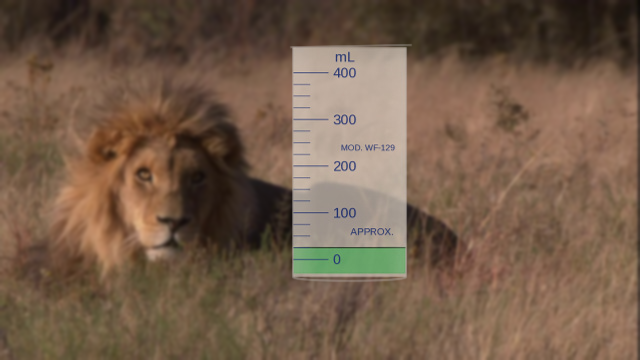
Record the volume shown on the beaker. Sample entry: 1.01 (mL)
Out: 25 (mL)
